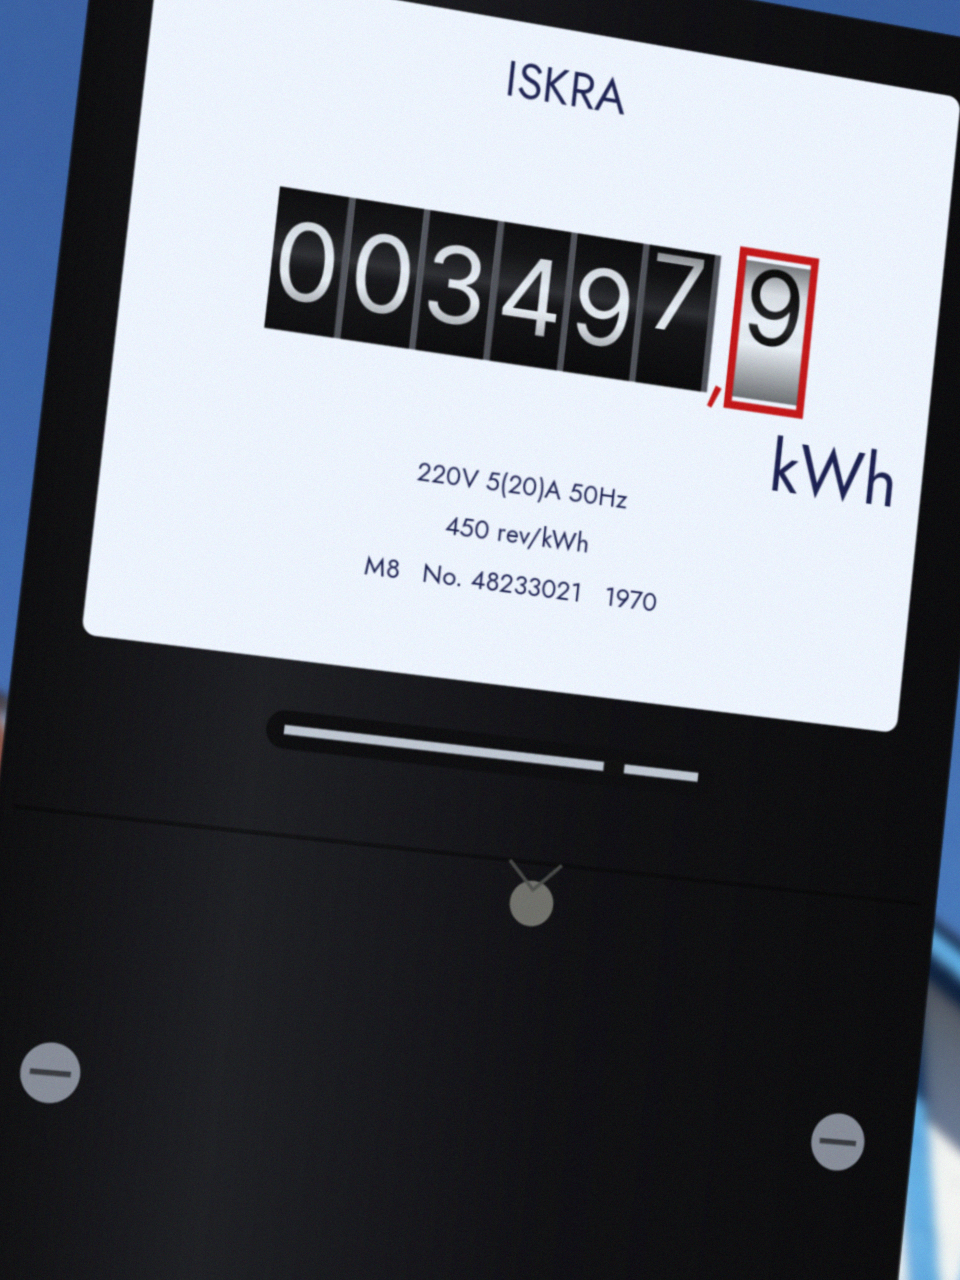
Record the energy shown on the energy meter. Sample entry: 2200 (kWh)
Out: 3497.9 (kWh)
